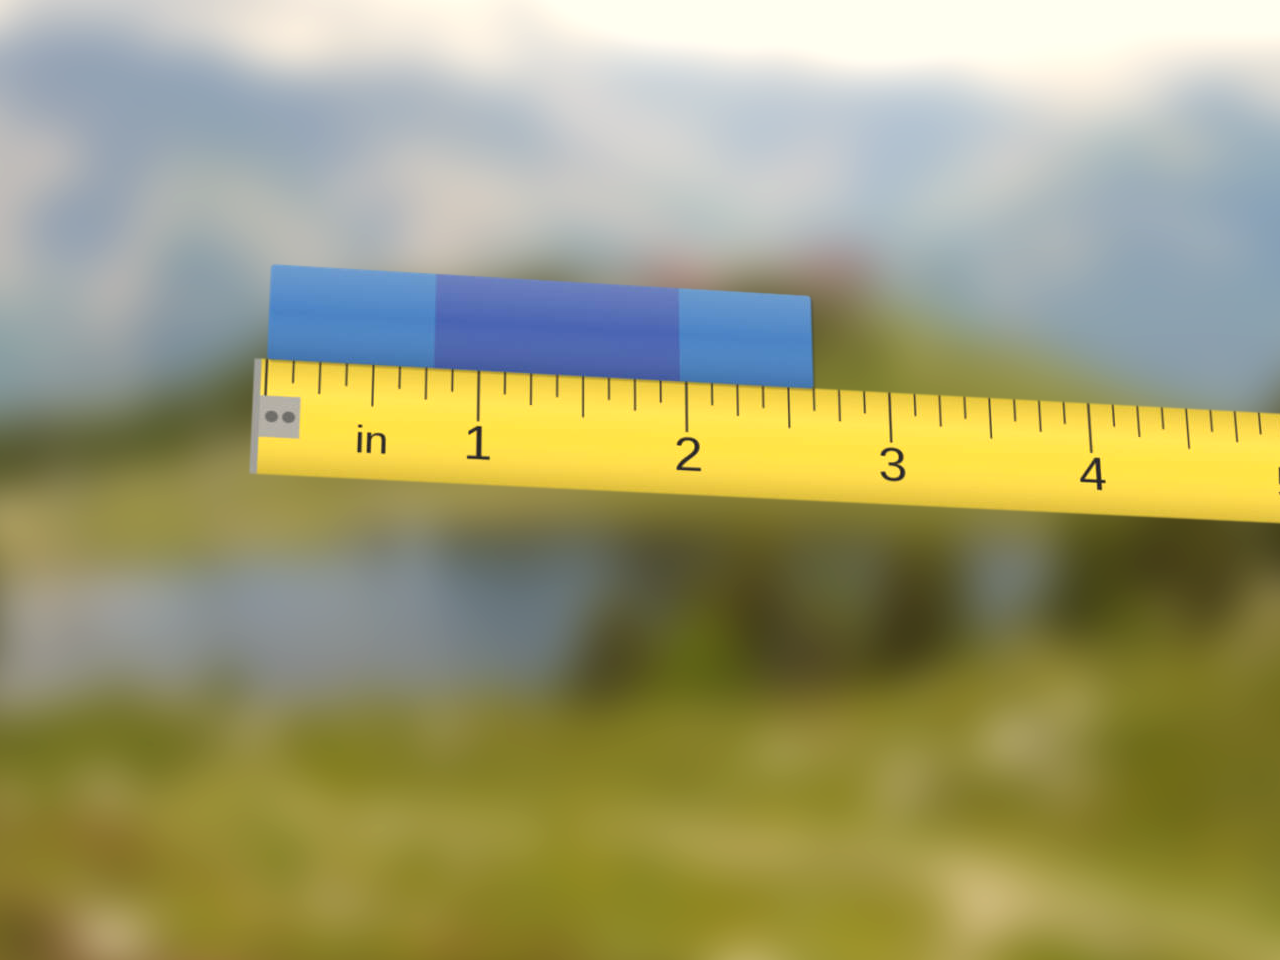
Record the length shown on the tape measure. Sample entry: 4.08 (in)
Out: 2.625 (in)
